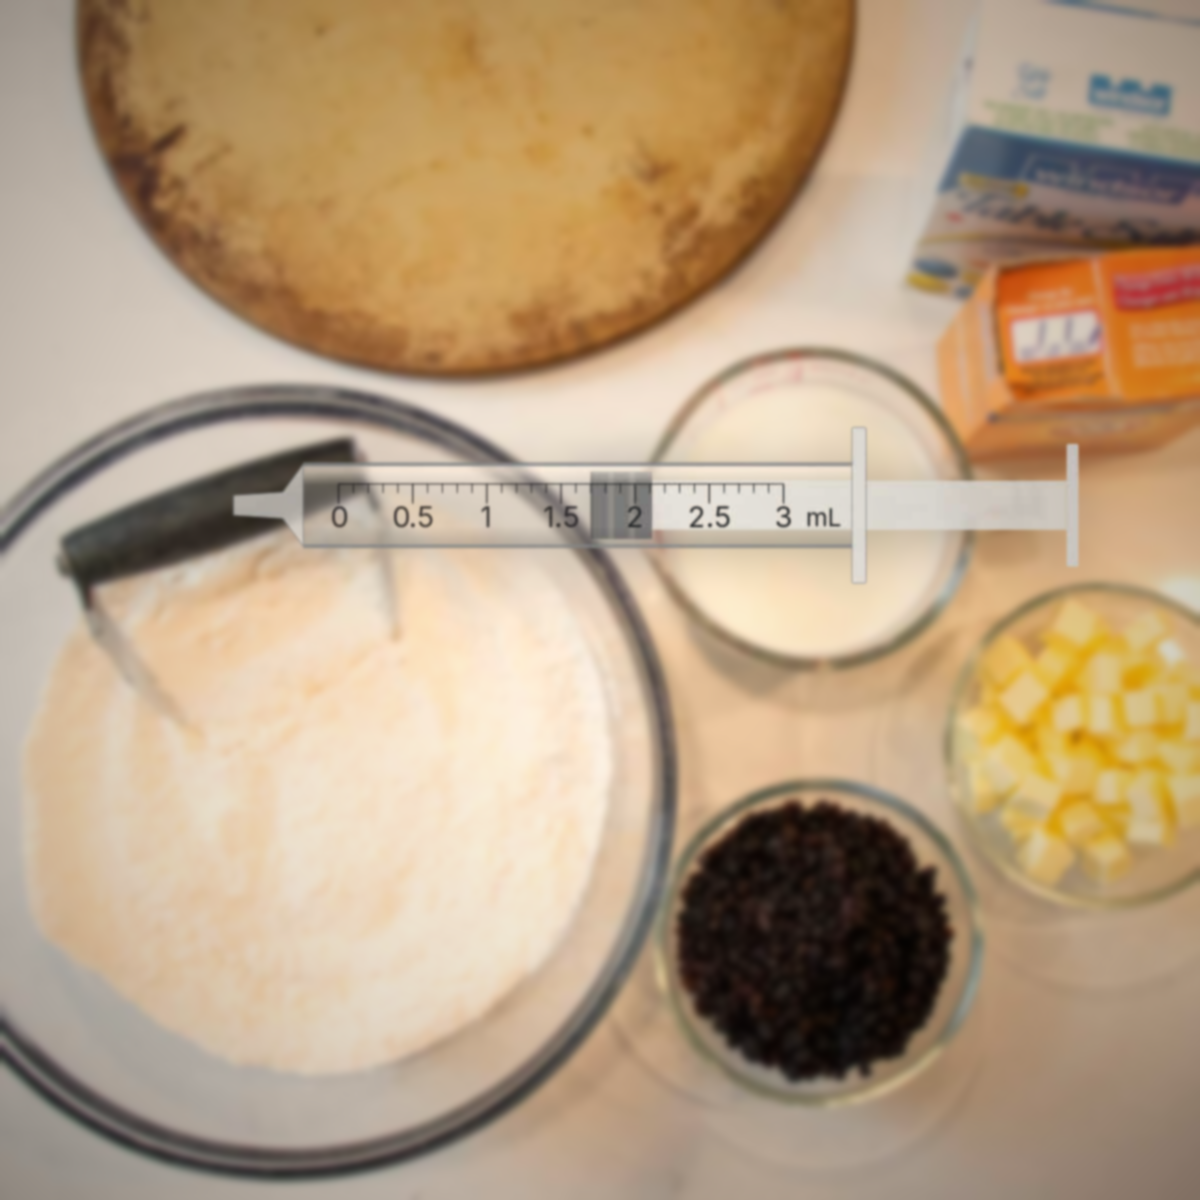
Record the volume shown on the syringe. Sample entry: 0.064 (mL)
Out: 1.7 (mL)
